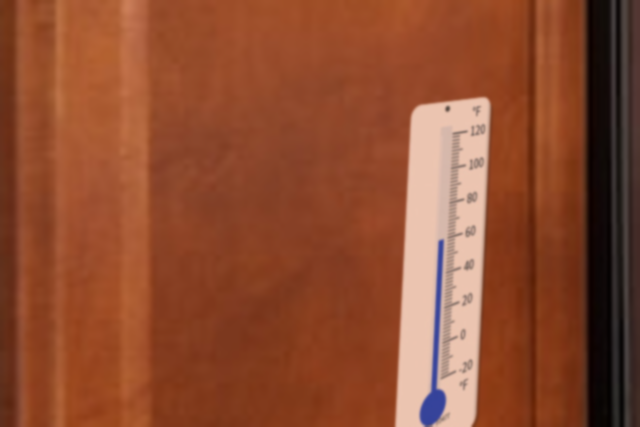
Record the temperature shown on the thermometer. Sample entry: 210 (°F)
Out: 60 (°F)
